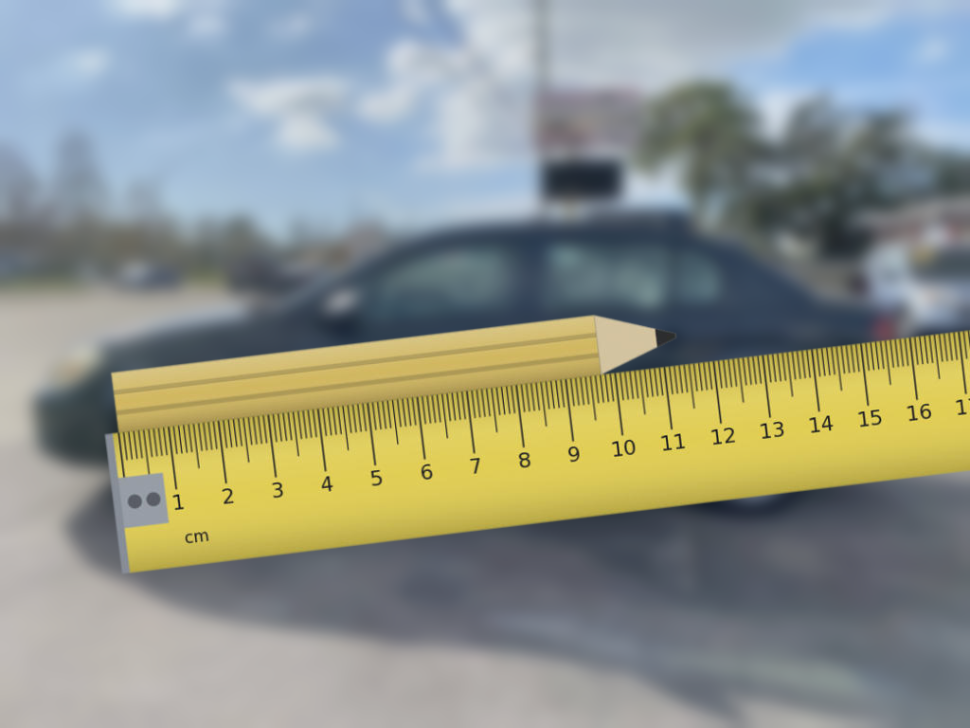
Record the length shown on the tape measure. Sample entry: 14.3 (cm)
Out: 11.3 (cm)
